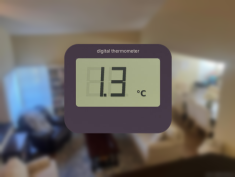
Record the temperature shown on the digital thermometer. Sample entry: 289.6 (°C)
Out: 1.3 (°C)
